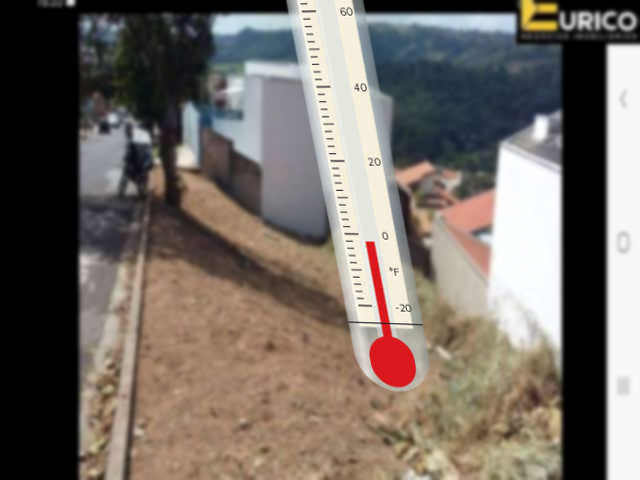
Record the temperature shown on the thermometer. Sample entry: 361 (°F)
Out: -2 (°F)
